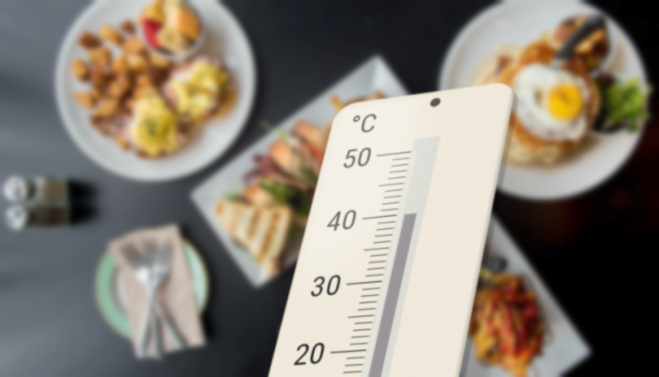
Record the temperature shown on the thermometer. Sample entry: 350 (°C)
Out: 40 (°C)
